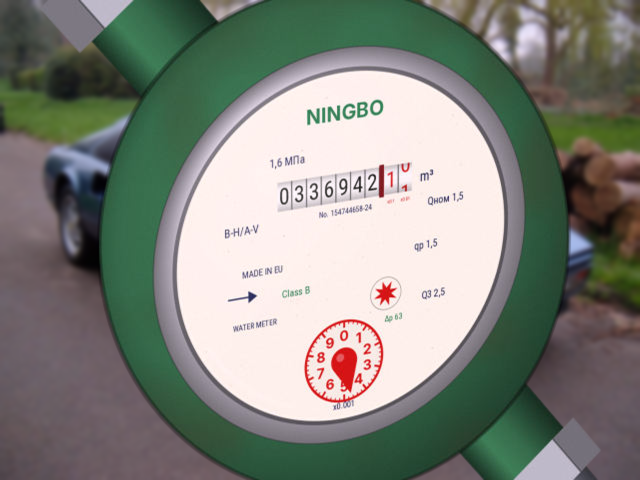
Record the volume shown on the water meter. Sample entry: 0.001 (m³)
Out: 336942.104 (m³)
